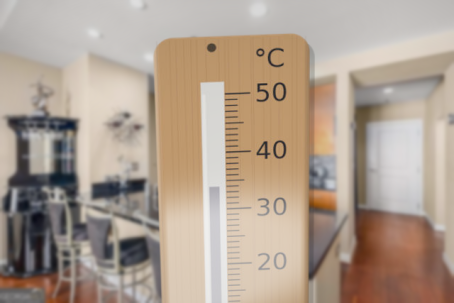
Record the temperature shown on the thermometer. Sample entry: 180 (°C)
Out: 34 (°C)
